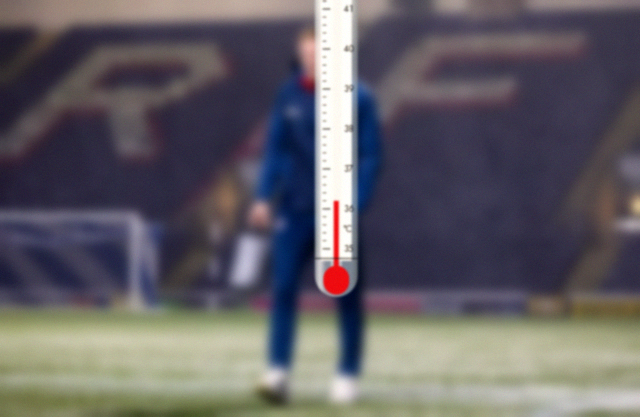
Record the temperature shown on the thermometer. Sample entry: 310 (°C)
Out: 36.2 (°C)
